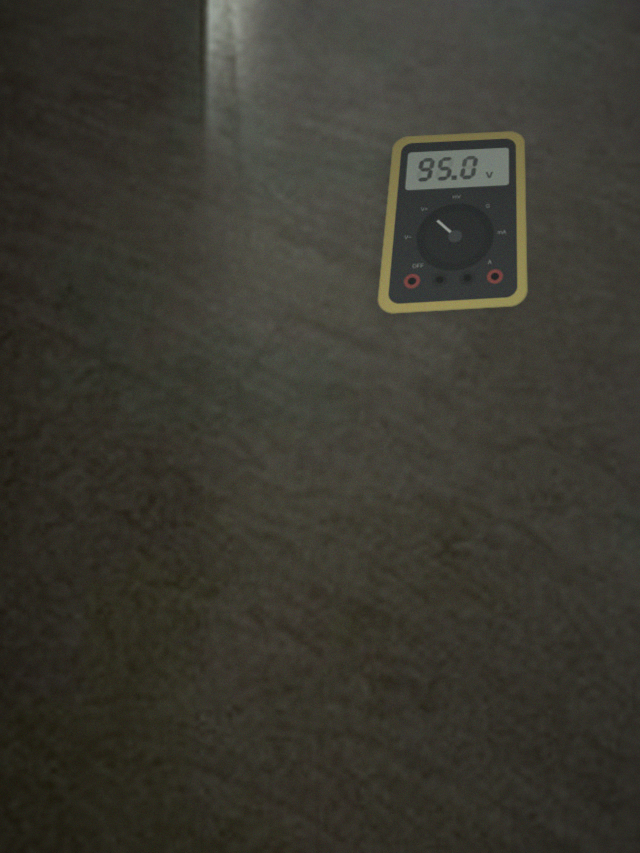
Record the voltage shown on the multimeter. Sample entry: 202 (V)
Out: 95.0 (V)
